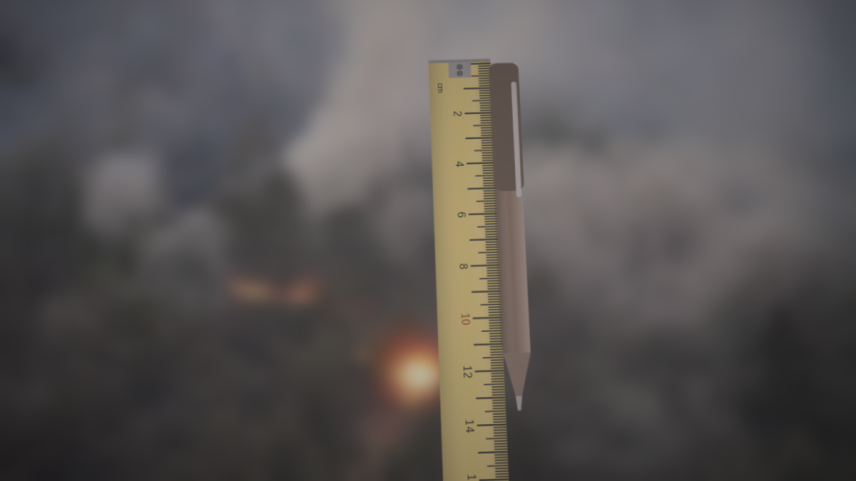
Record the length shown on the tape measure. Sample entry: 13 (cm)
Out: 13.5 (cm)
